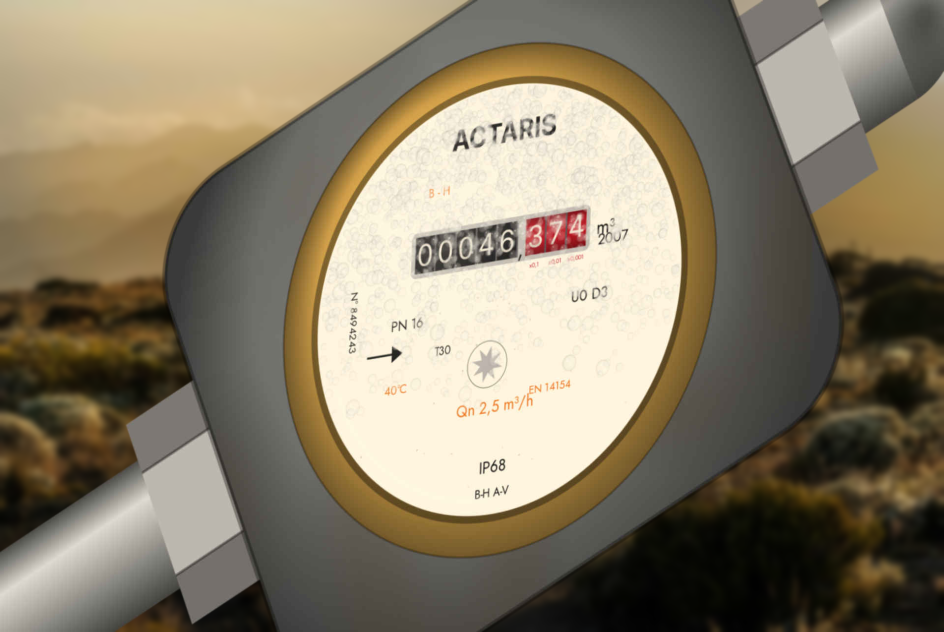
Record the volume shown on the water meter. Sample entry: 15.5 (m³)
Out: 46.374 (m³)
